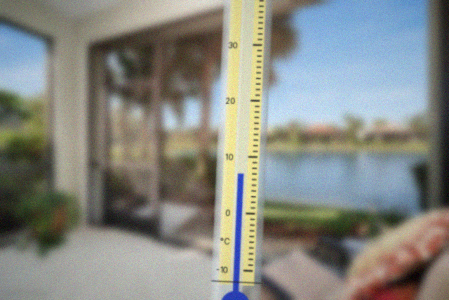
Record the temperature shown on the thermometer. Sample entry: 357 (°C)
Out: 7 (°C)
